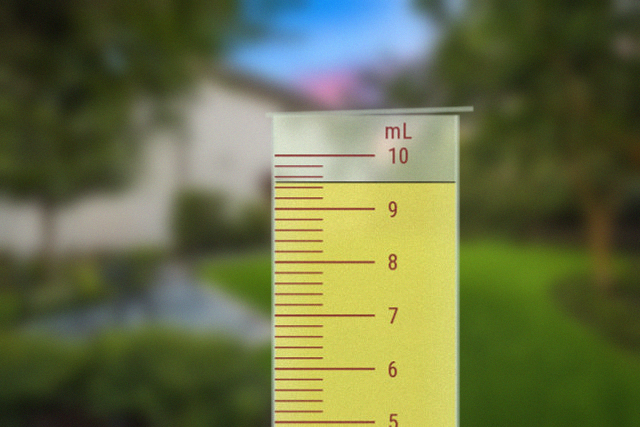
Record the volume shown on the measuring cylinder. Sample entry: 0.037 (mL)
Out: 9.5 (mL)
